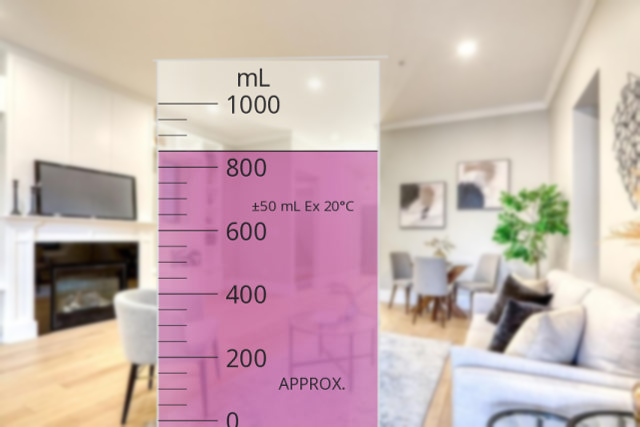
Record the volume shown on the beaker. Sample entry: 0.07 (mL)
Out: 850 (mL)
